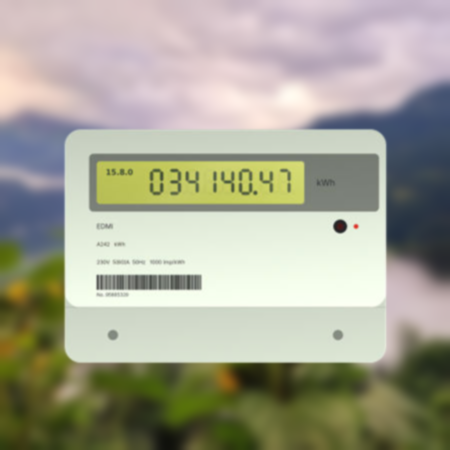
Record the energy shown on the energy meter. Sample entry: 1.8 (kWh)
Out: 34140.47 (kWh)
